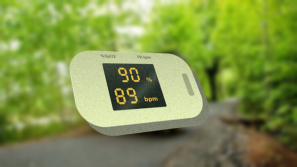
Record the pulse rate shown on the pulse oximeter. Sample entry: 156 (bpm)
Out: 89 (bpm)
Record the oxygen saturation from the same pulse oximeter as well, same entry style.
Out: 90 (%)
